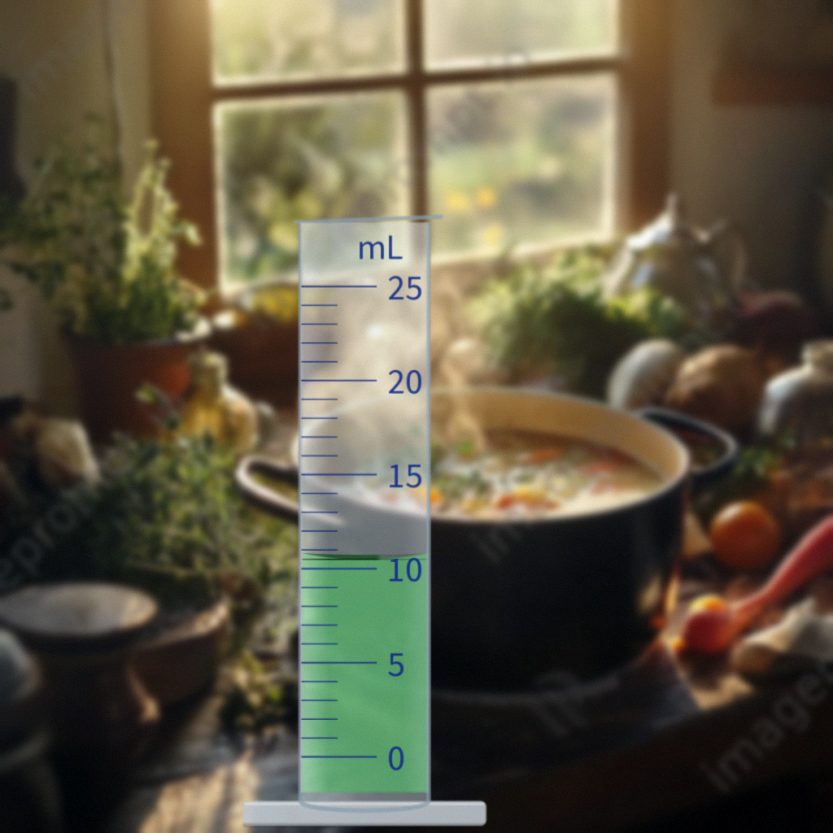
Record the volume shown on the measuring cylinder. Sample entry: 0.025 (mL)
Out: 10.5 (mL)
